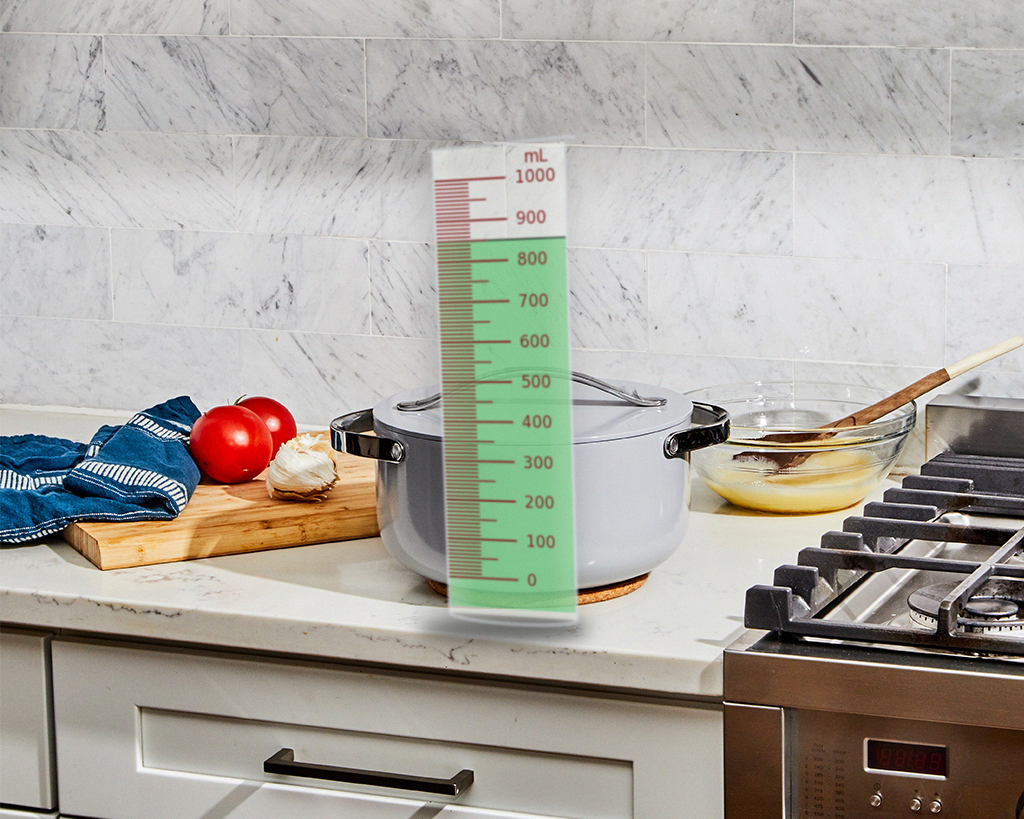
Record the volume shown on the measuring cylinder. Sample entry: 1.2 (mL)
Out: 850 (mL)
